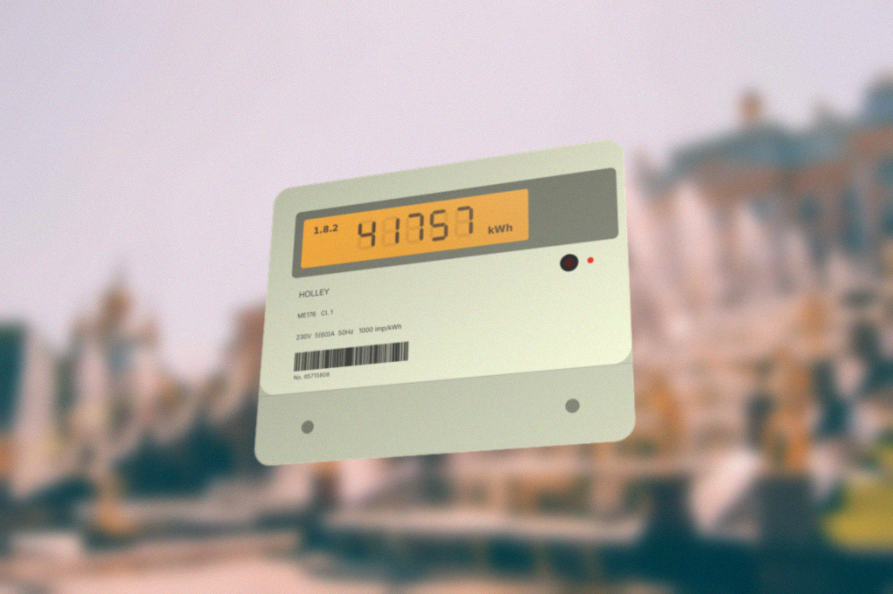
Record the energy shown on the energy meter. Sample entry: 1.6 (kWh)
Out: 41757 (kWh)
